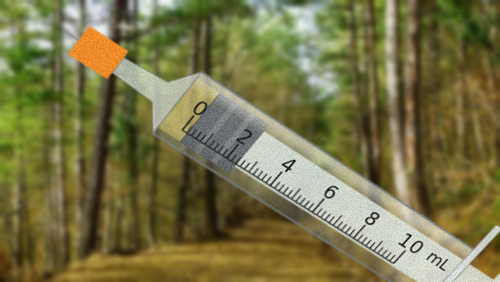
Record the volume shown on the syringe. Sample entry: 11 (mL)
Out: 0.2 (mL)
